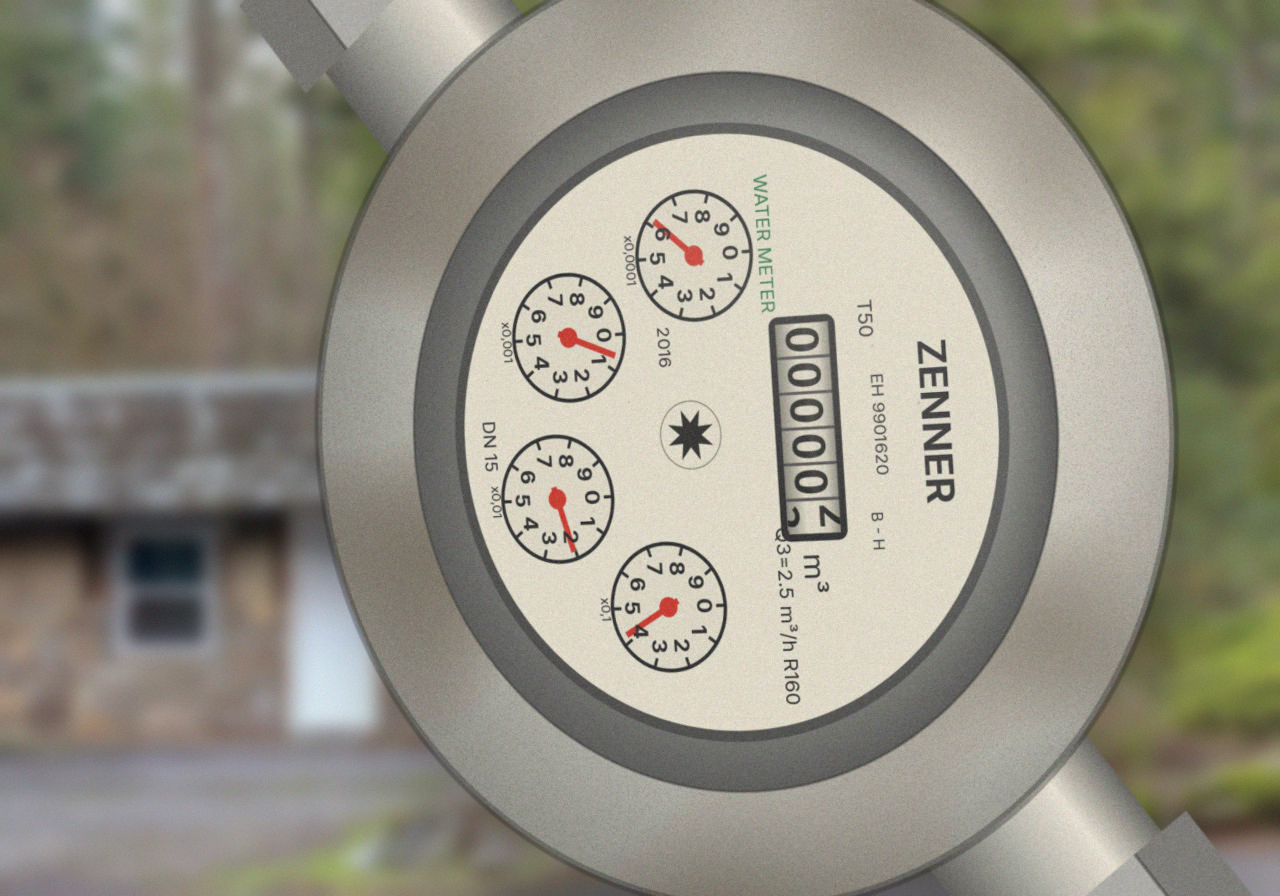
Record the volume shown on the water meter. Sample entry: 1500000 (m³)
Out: 2.4206 (m³)
